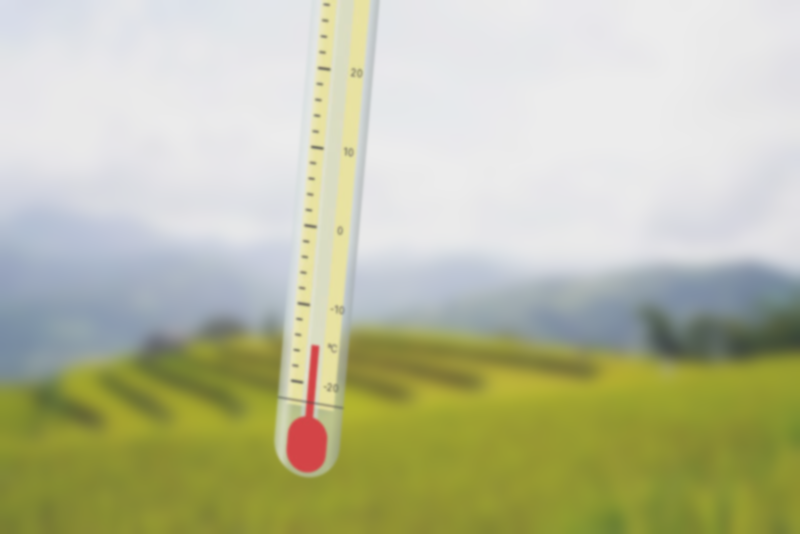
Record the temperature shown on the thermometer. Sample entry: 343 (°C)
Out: -15 (°C)
